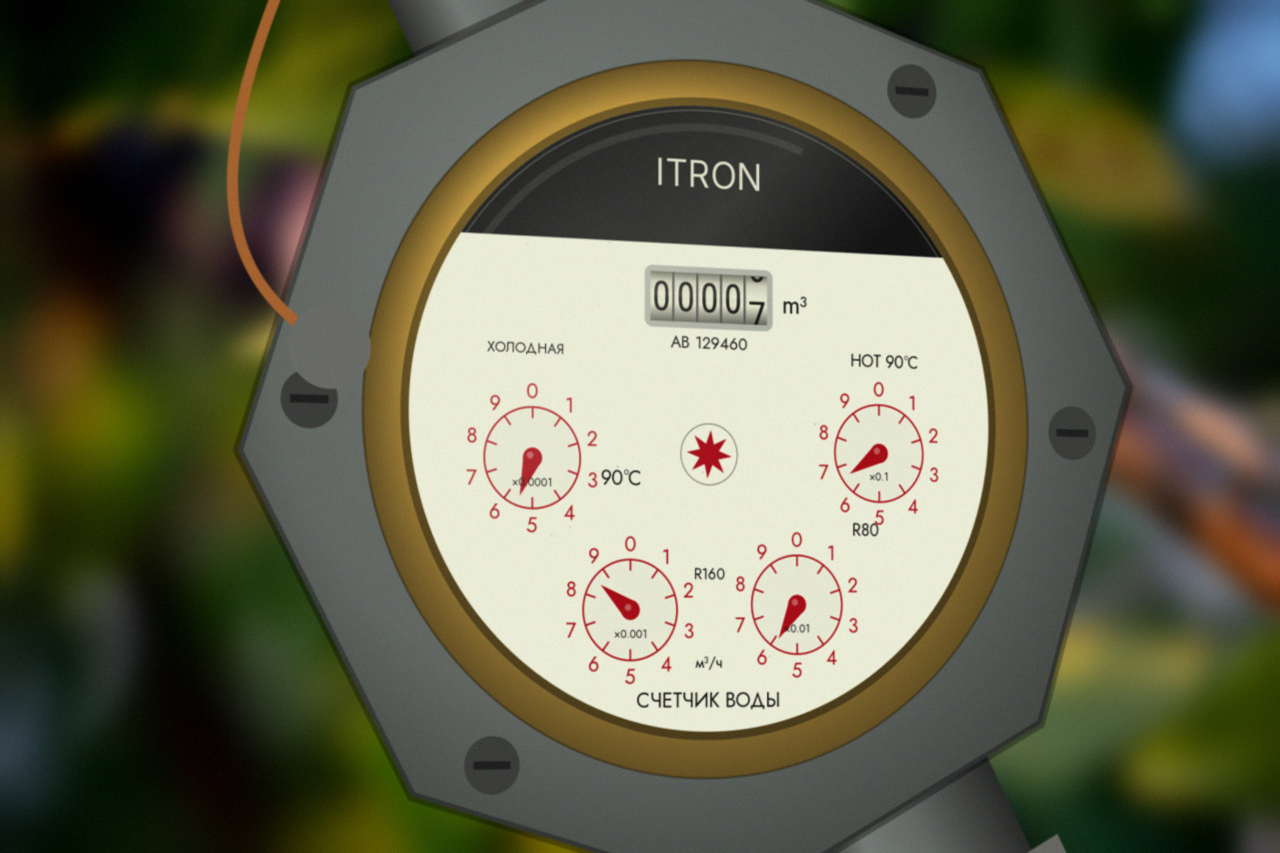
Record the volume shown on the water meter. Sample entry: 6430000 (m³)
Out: 6.6585 (m³)
